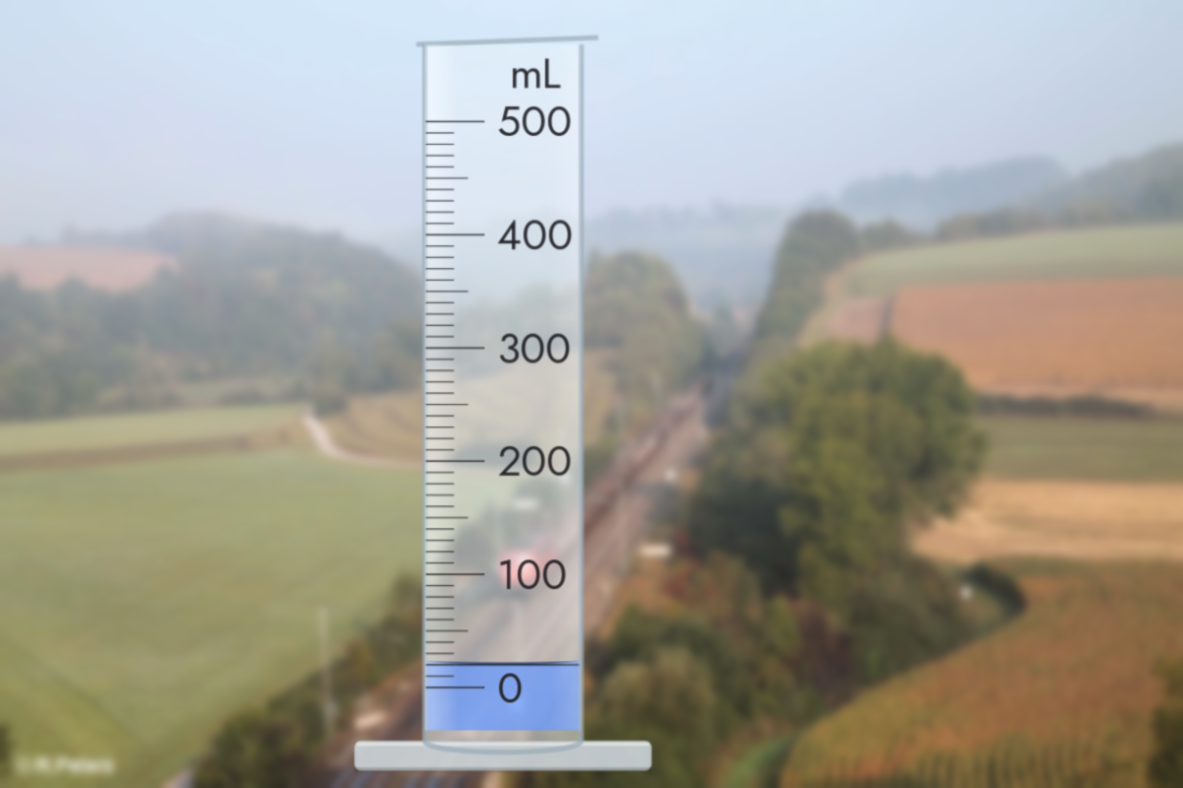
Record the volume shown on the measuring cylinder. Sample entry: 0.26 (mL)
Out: 20 (mL)
